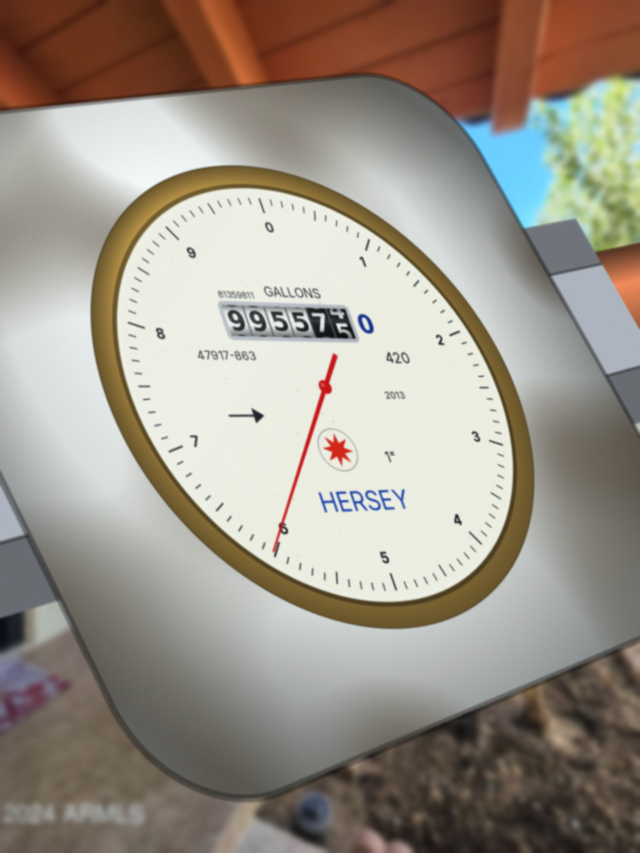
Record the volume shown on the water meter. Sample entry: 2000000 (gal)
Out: 9955746.0 (gal)
